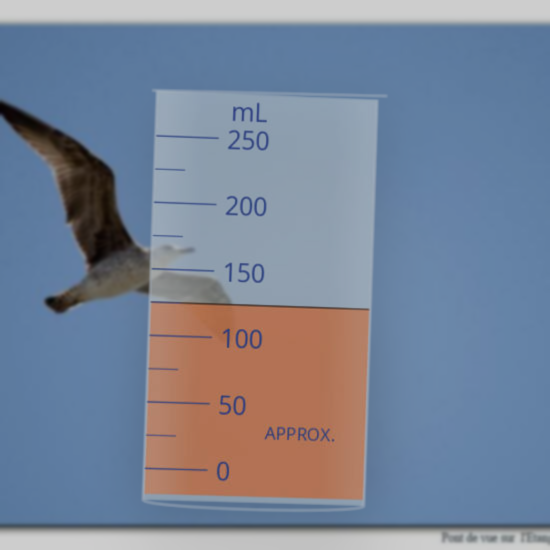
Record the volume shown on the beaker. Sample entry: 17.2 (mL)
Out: 125 (mL)
